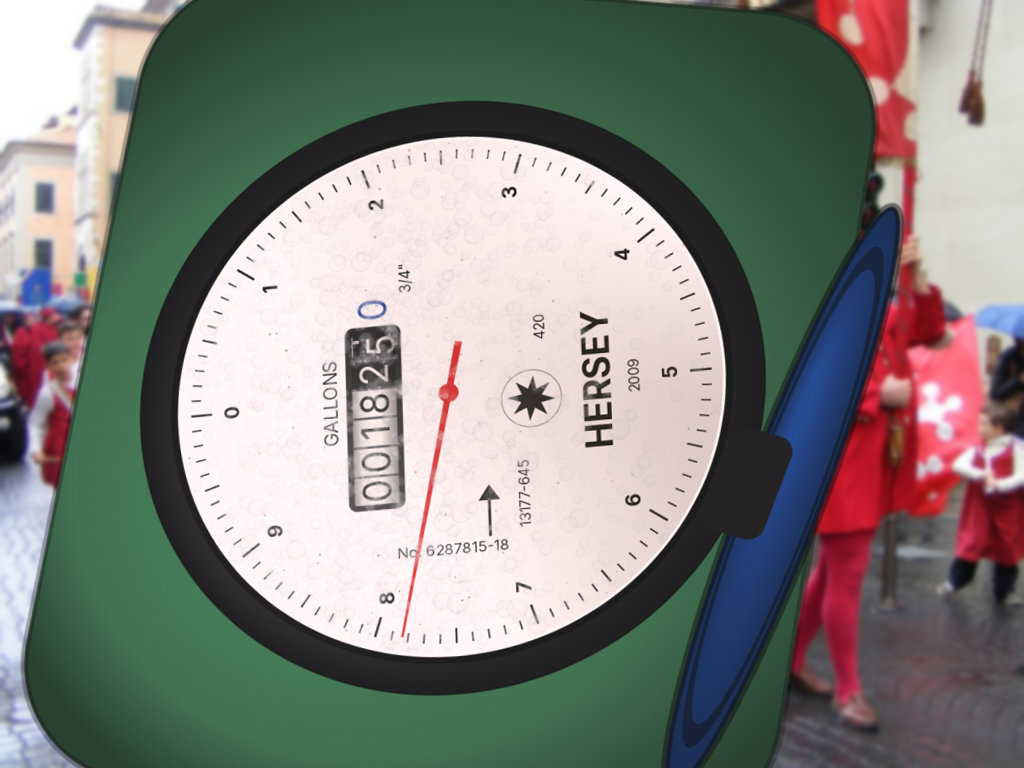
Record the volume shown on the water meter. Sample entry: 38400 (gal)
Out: 18247.8 (gal)
